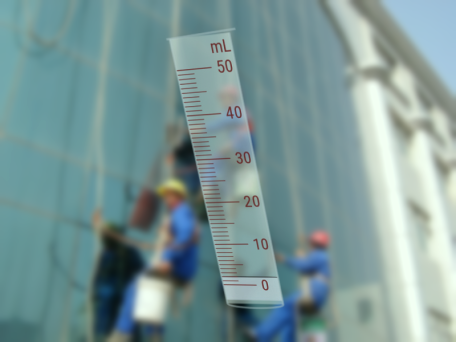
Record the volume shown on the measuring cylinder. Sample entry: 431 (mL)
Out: 2 (mL)
